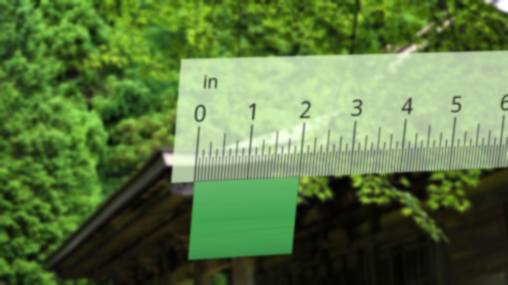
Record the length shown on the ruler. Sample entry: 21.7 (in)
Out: 2 (in)
